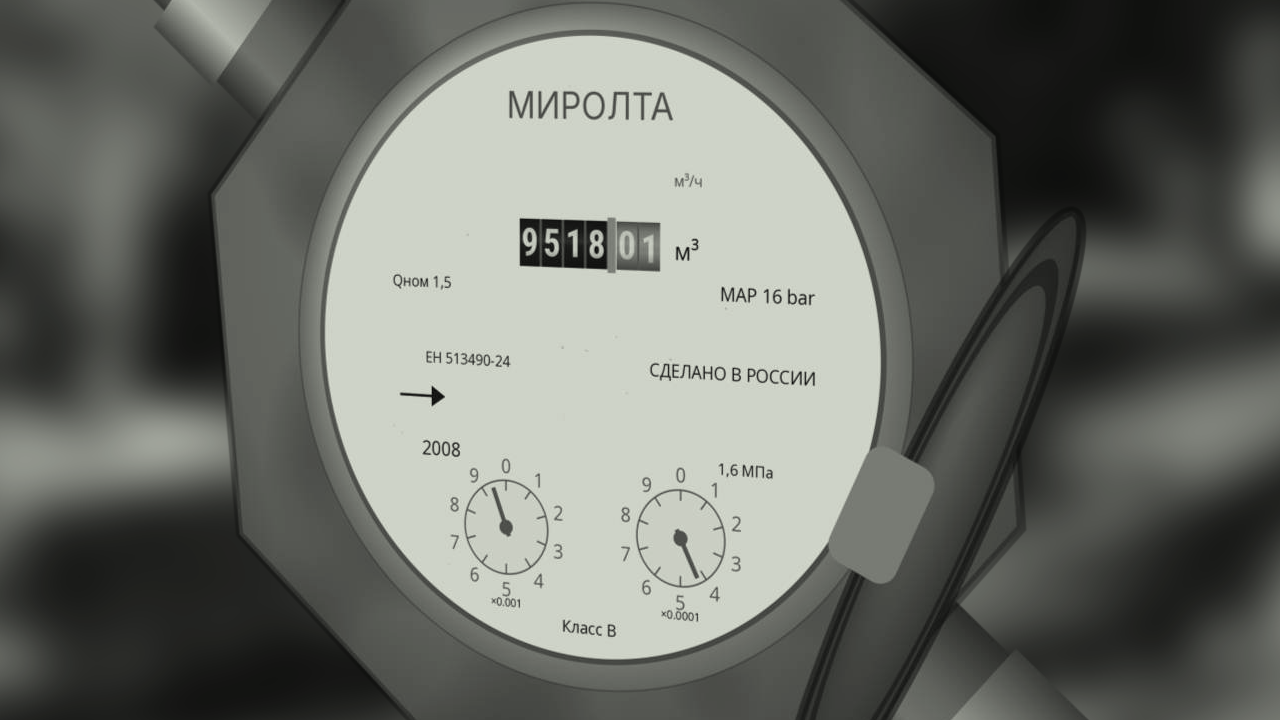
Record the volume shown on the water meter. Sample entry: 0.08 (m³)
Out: 9518.0094 (m³)
